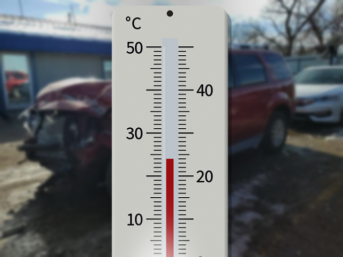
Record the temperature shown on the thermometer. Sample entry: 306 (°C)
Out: 24 (°C)
